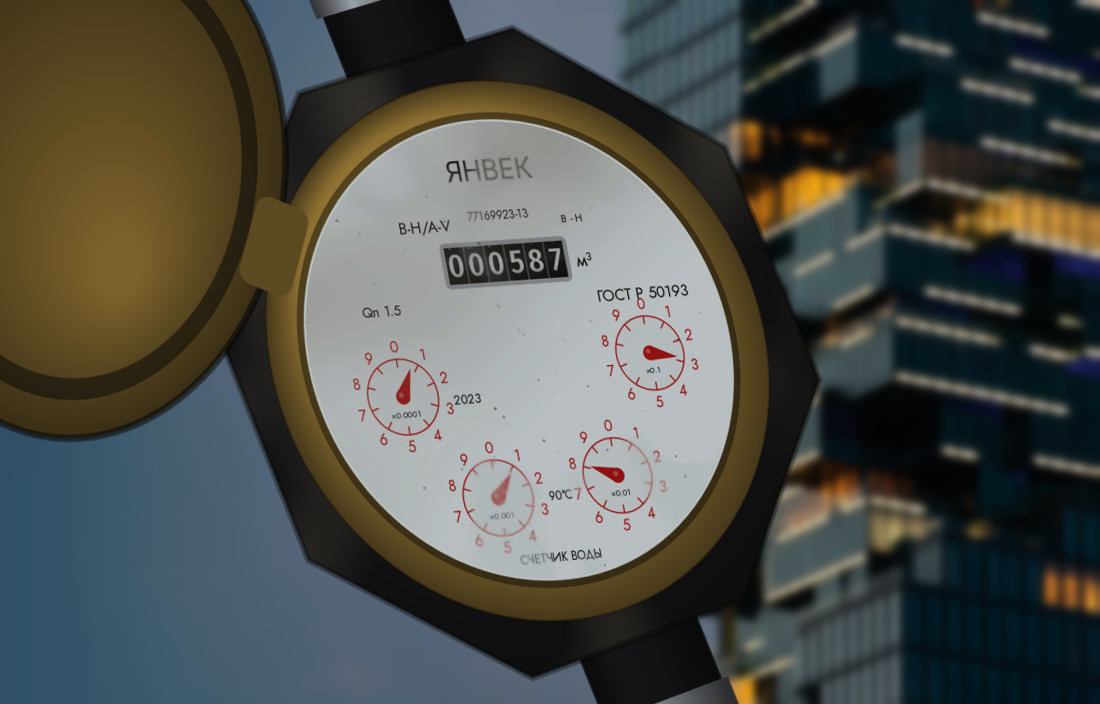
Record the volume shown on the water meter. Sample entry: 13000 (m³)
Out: 587.2810 (m³)
